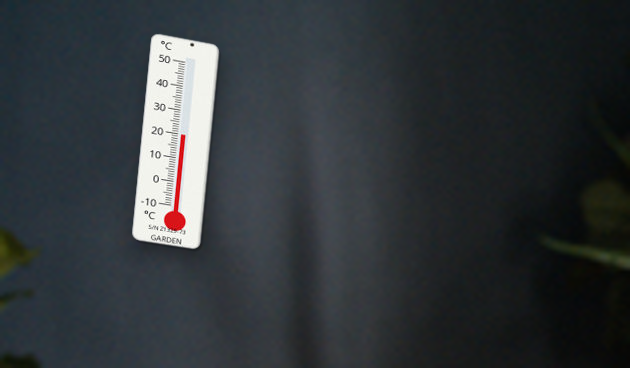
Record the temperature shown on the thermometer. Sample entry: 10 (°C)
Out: 20 (°C)
